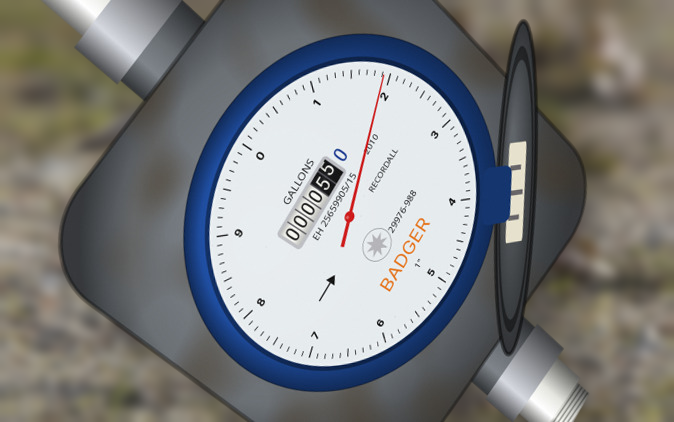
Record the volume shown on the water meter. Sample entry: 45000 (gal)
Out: 551.9 (gal)
